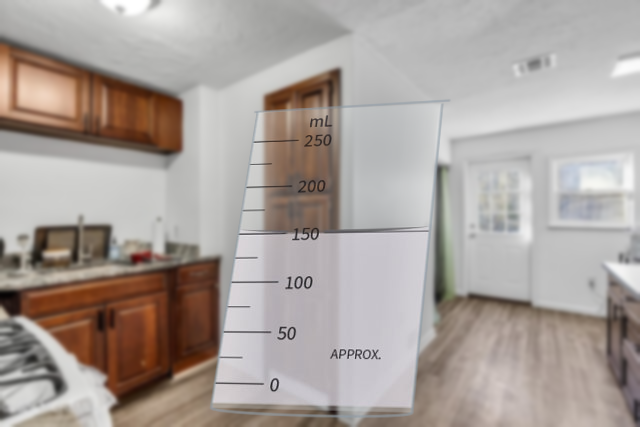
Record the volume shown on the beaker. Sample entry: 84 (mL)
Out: 150 (mL)
